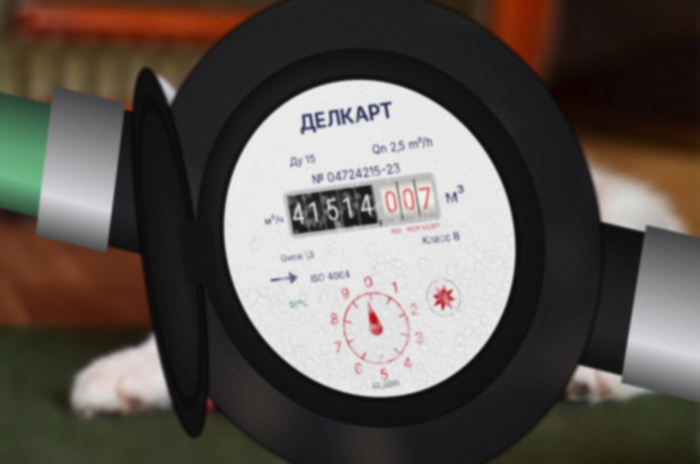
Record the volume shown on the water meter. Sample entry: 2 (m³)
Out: 41514.0069 (m³)
